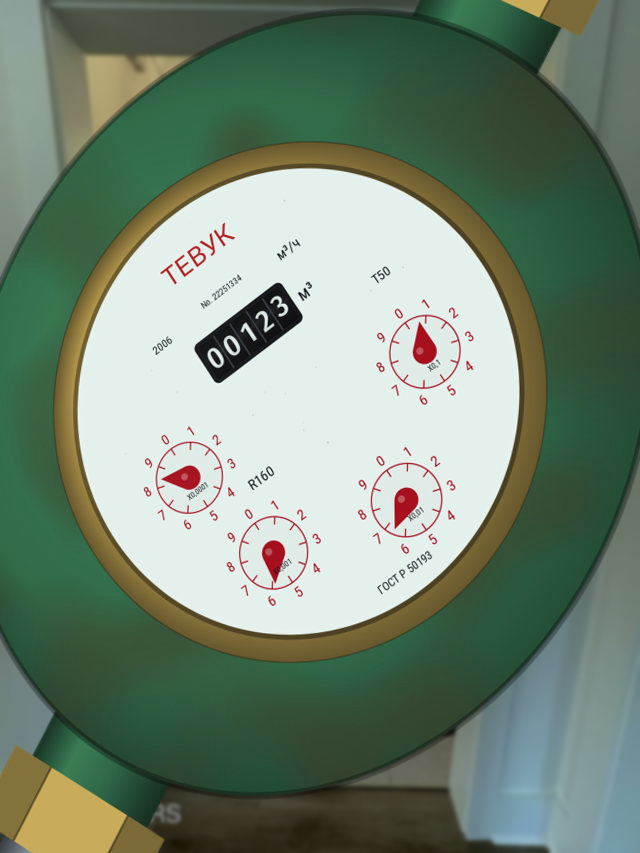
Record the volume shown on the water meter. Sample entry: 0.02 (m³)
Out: 123.0658 (m³)
